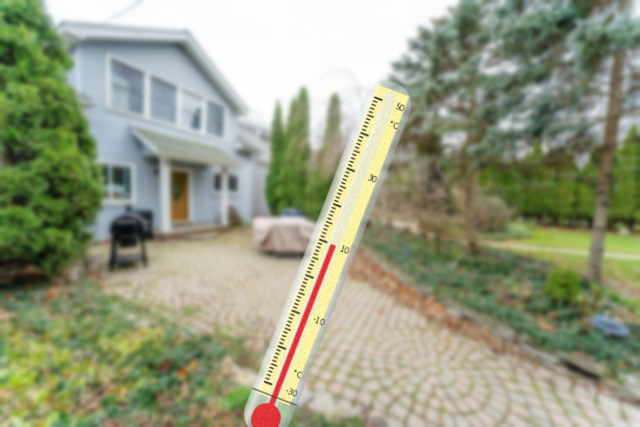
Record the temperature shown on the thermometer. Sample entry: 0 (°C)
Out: 10 (°C)
